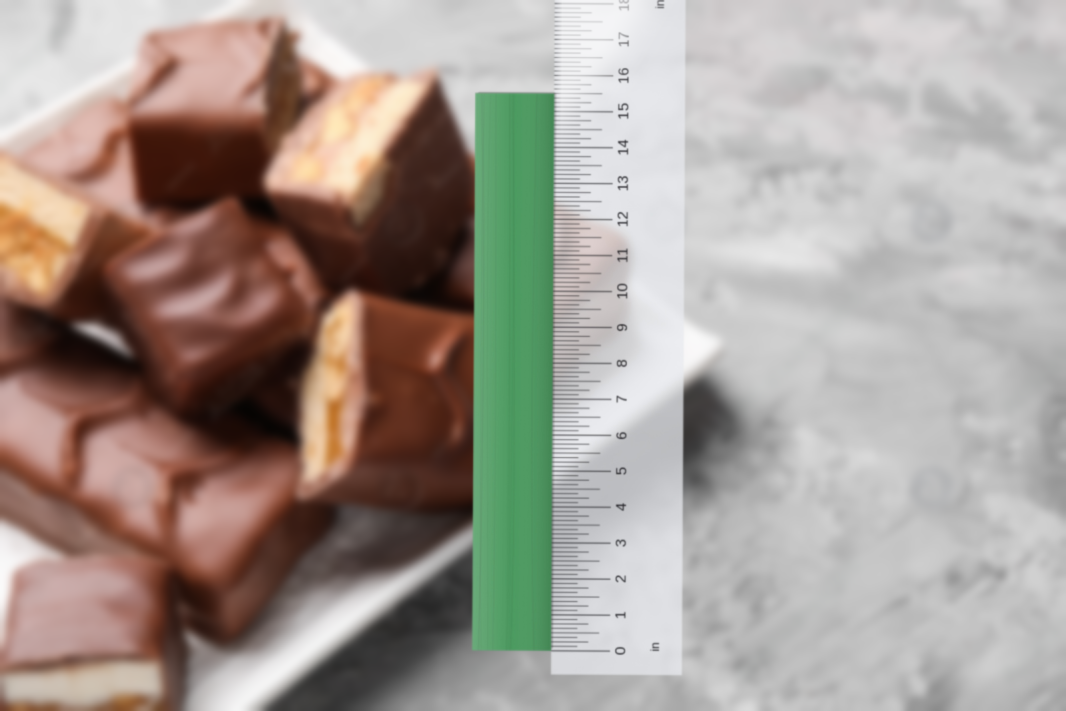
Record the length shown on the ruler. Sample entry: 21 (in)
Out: 15.5 (in)
